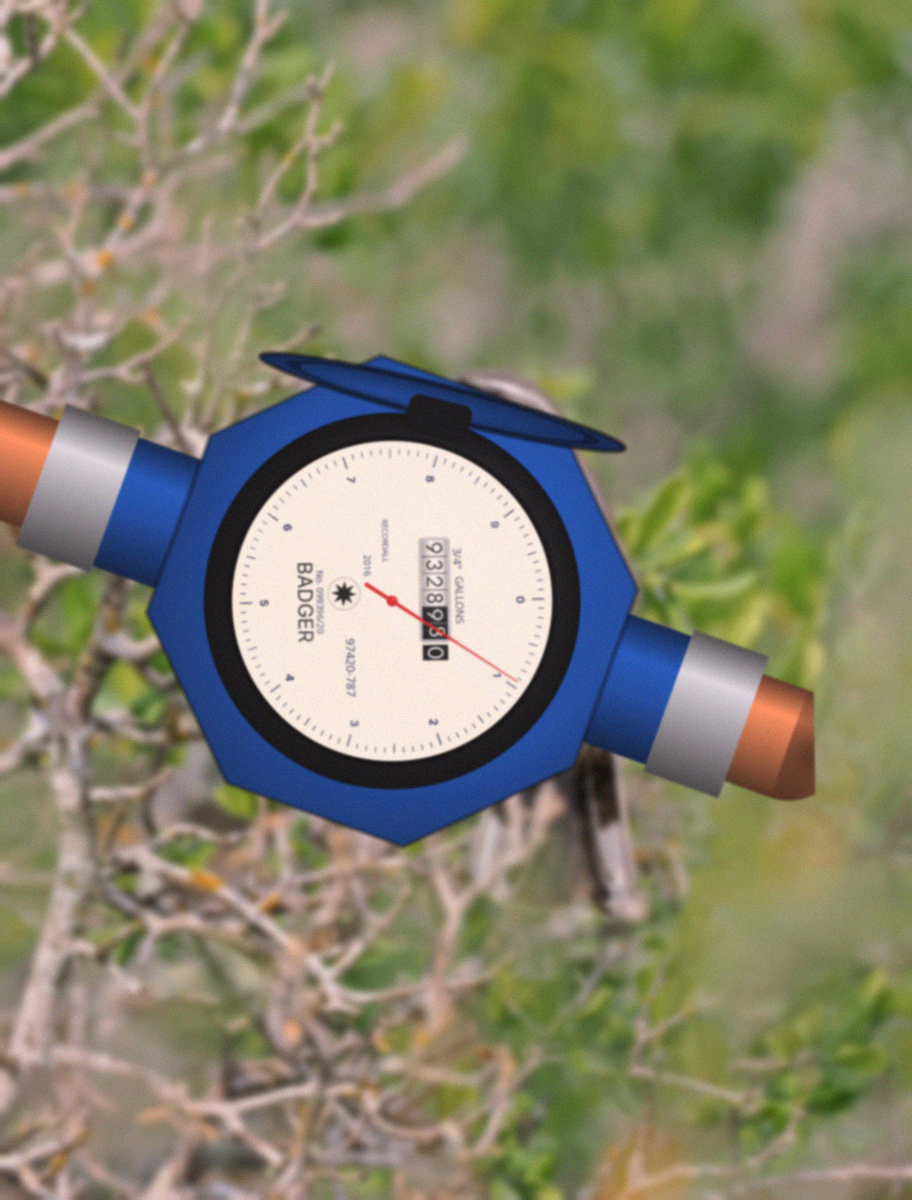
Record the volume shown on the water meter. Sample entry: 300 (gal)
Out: 9328980.9 (gal)
